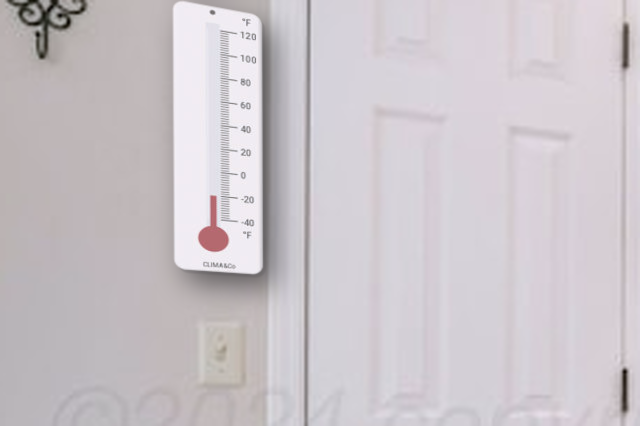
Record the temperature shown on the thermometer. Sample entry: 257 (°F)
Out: -20 (°F)
